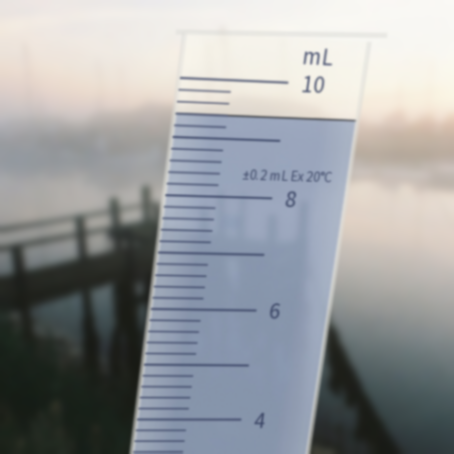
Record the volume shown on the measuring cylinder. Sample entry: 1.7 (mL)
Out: 9.4 (mL)
